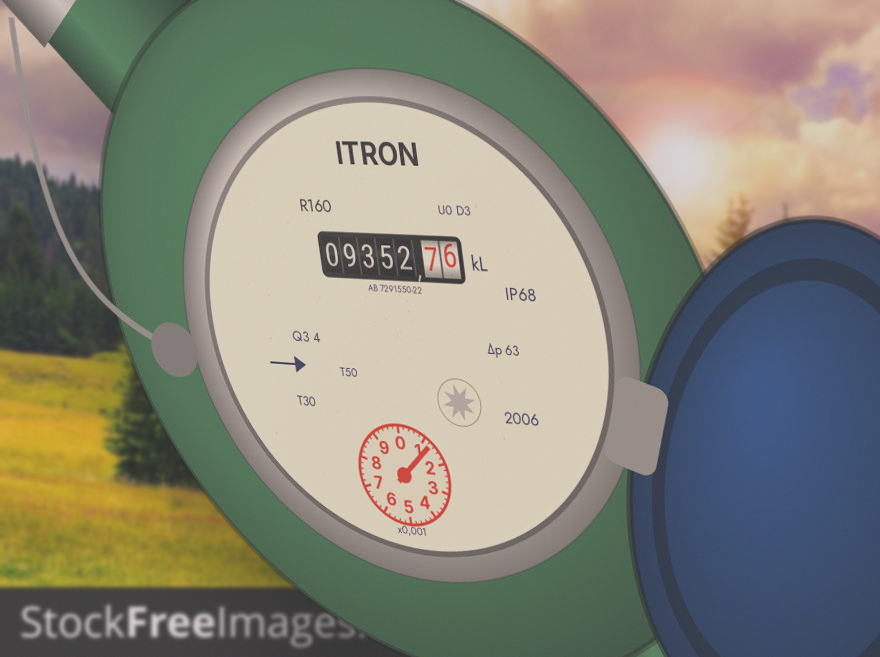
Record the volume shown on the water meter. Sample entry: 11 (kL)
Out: 9352.761 (kL)
